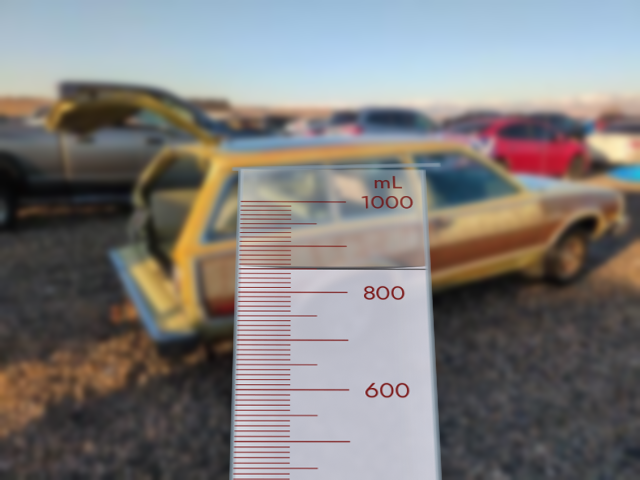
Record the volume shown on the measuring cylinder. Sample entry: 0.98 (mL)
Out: 850 (mL)
